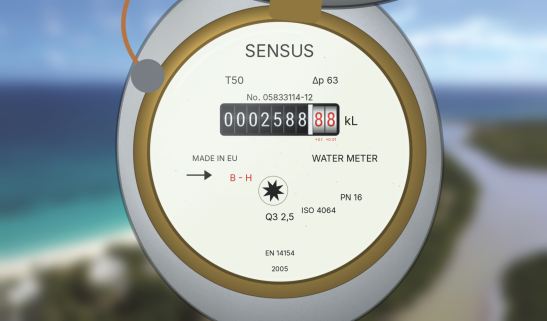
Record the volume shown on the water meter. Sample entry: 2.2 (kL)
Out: 2588.88 (kL)
